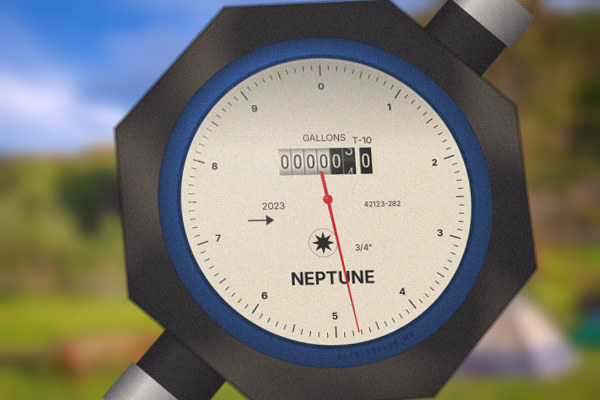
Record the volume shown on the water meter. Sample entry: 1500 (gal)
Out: 34.7 (gal)
